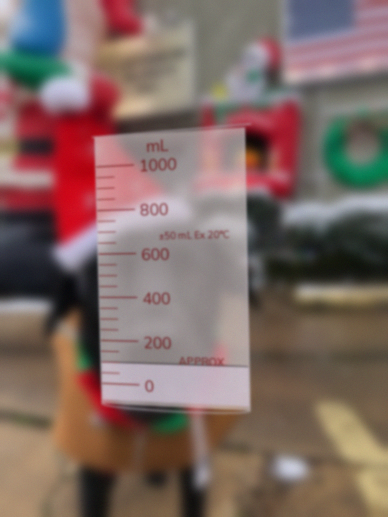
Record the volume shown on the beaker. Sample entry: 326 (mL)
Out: 100 (mL)
